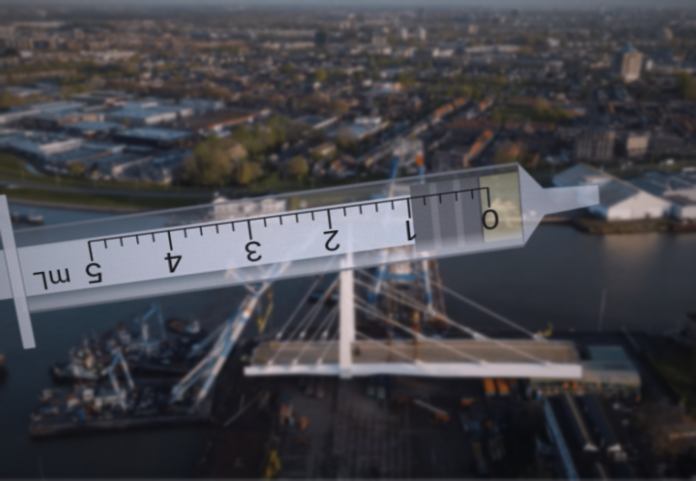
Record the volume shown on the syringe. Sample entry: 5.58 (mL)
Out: 0.1 (mL)
